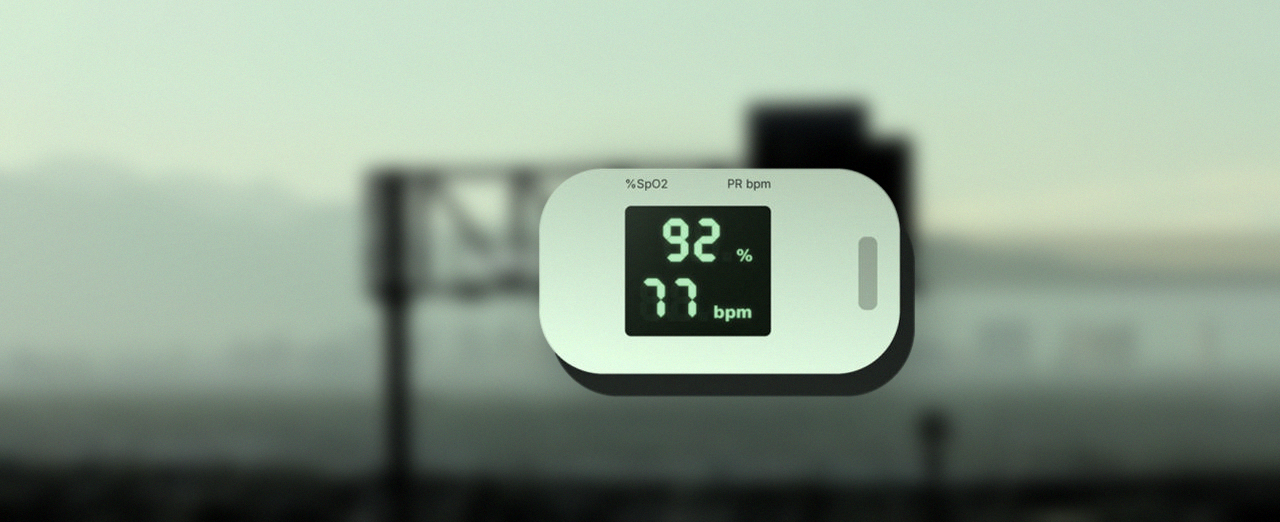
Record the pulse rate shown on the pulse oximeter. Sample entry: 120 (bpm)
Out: 77 (bpm)
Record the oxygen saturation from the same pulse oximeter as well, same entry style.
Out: 92 (%)
